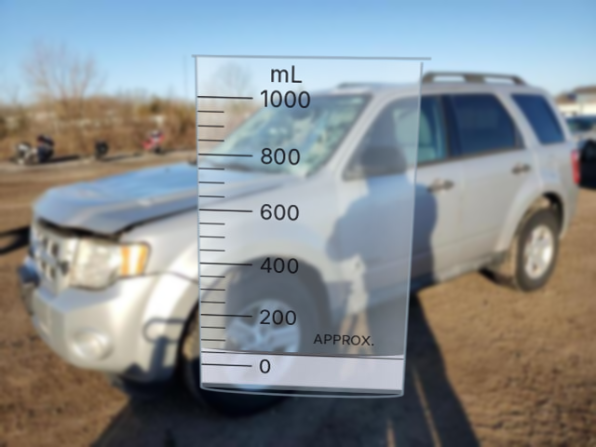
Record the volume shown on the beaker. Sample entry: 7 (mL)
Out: 50 (mL)
